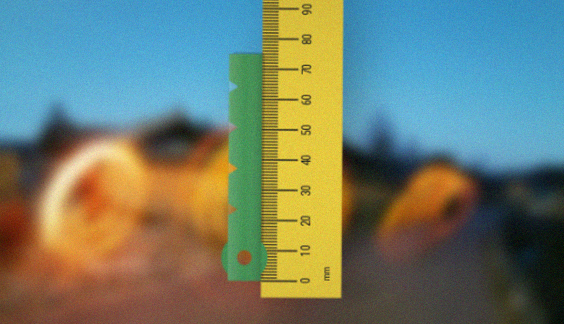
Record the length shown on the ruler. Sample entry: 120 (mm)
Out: 75 (mm)
